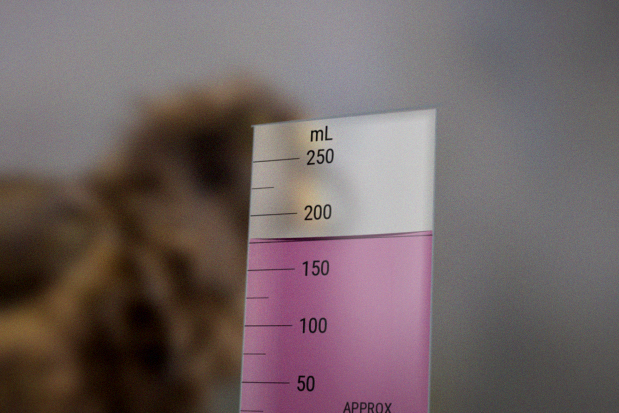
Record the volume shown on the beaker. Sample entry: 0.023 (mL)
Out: 175 (mL)
